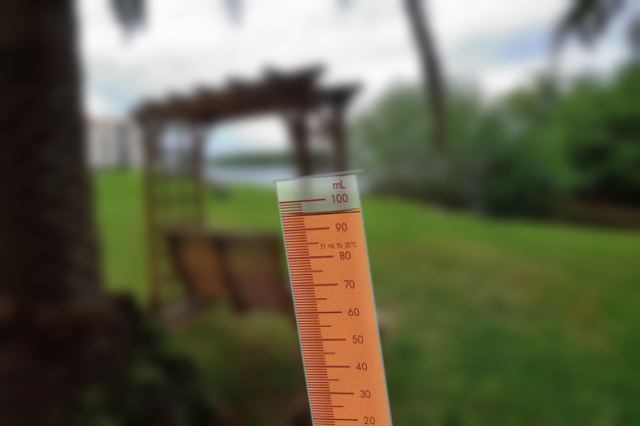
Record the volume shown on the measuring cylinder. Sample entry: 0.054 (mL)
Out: 95 (mL)
